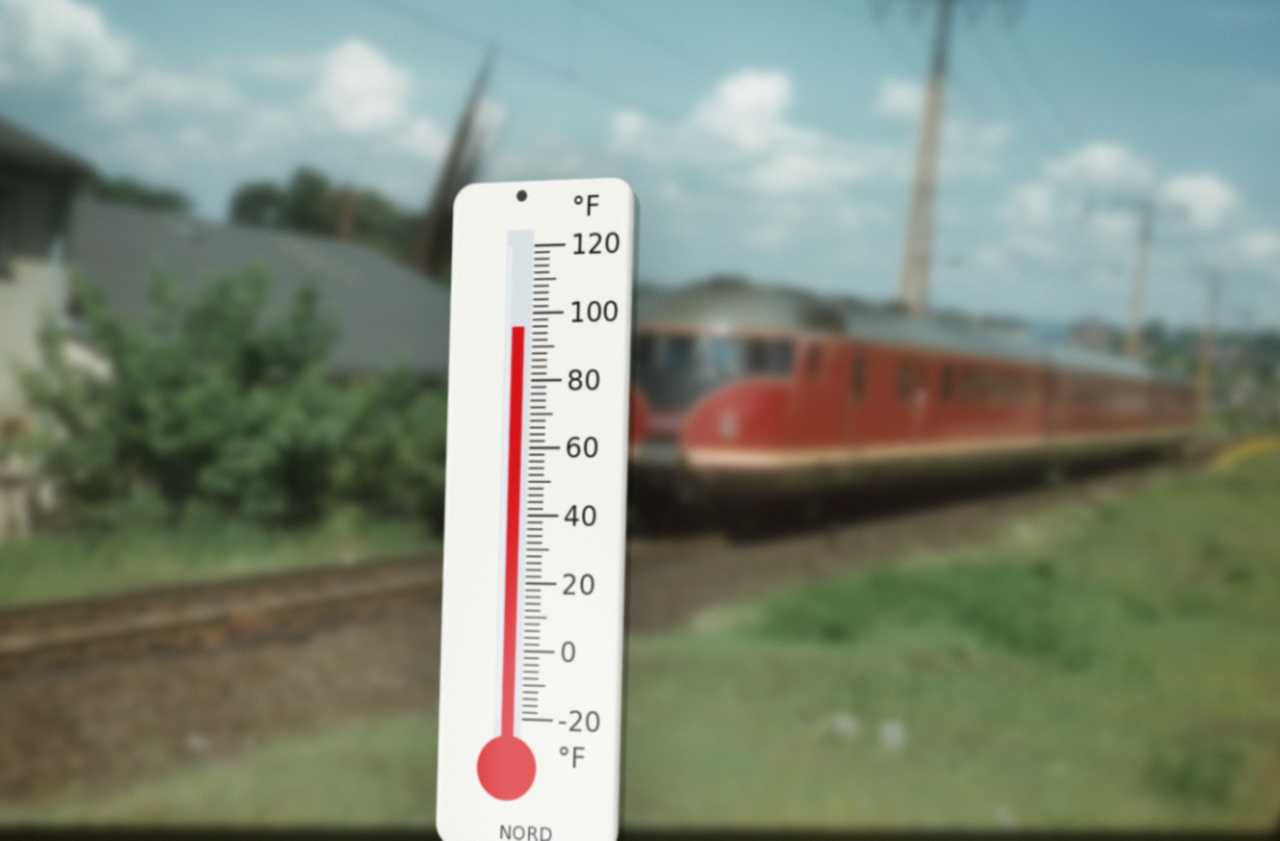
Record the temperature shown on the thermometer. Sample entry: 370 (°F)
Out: 96 (°F)
